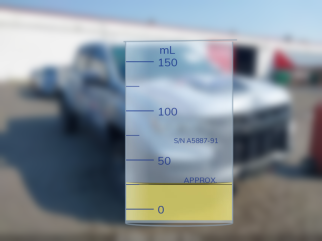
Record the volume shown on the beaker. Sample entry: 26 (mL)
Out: 25 (mL)
